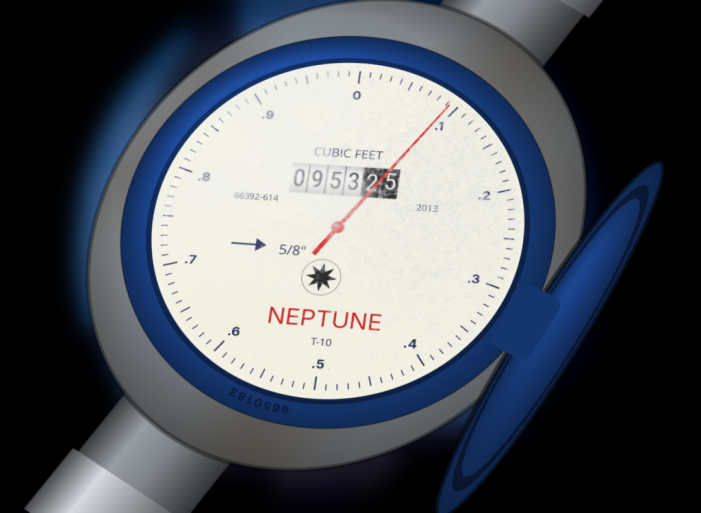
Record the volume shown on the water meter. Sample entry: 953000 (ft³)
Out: 95325.09 (ft³)
